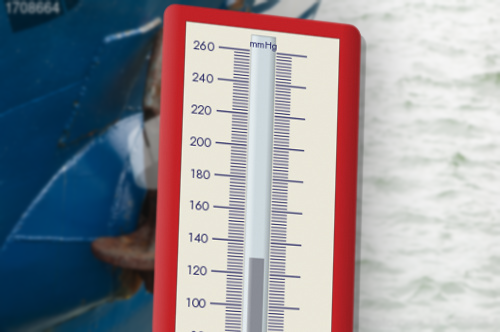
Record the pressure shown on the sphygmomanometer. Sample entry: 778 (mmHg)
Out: 130 (mmHg)
